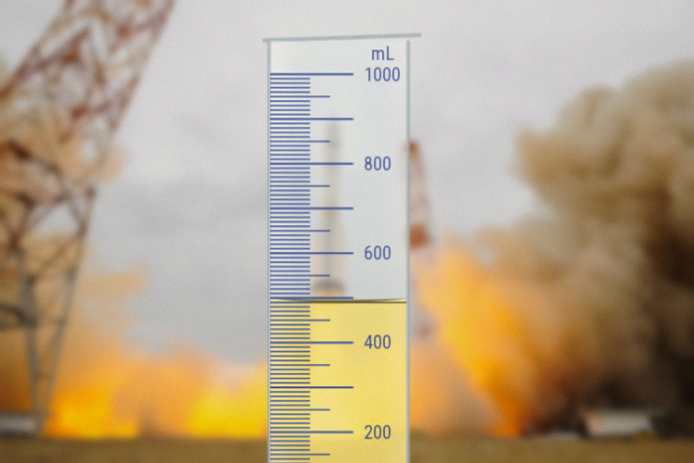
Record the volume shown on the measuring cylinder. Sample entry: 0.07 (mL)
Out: 490 (mL)
